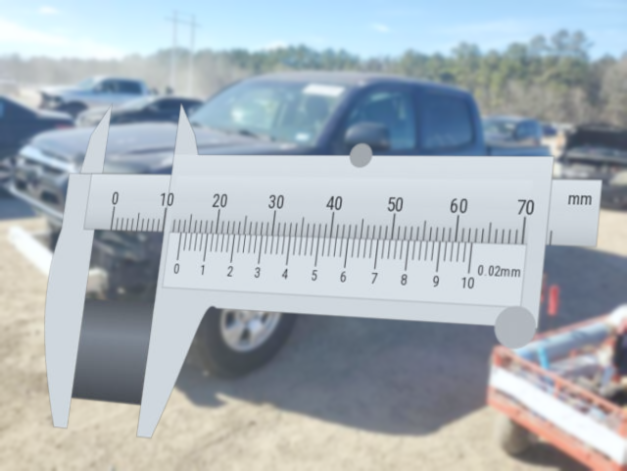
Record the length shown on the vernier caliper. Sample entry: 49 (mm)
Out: 13.5 (mm)
